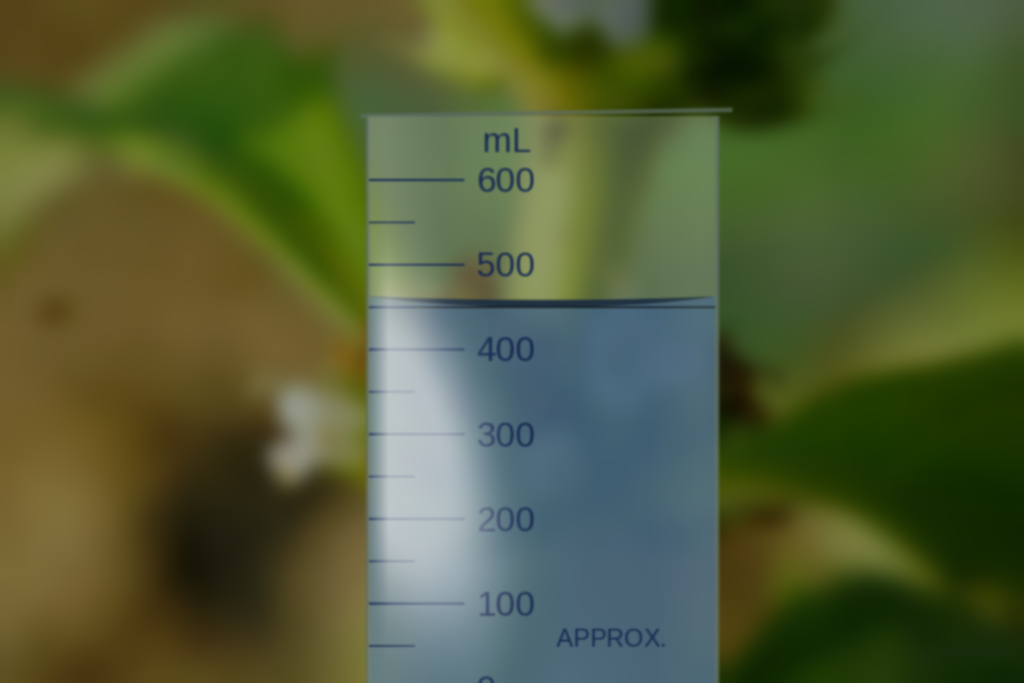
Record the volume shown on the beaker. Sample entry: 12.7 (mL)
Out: 450 (mL)
